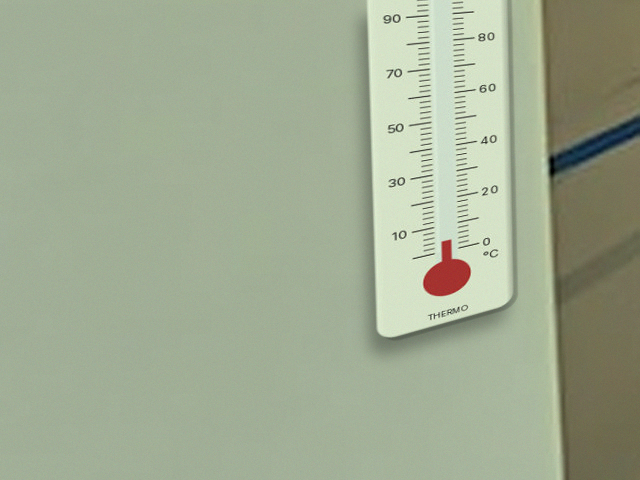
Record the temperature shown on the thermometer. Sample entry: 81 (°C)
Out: 4 (°C)
